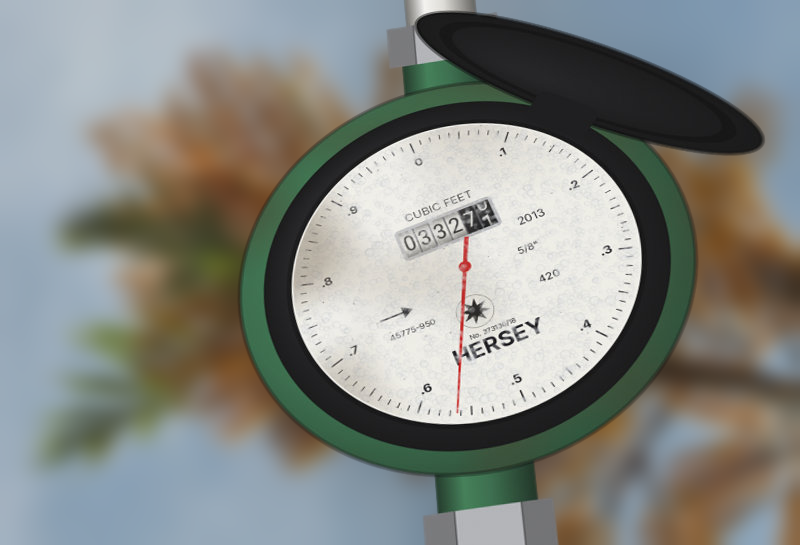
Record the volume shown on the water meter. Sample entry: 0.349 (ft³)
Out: 33270.56 (ft³)
